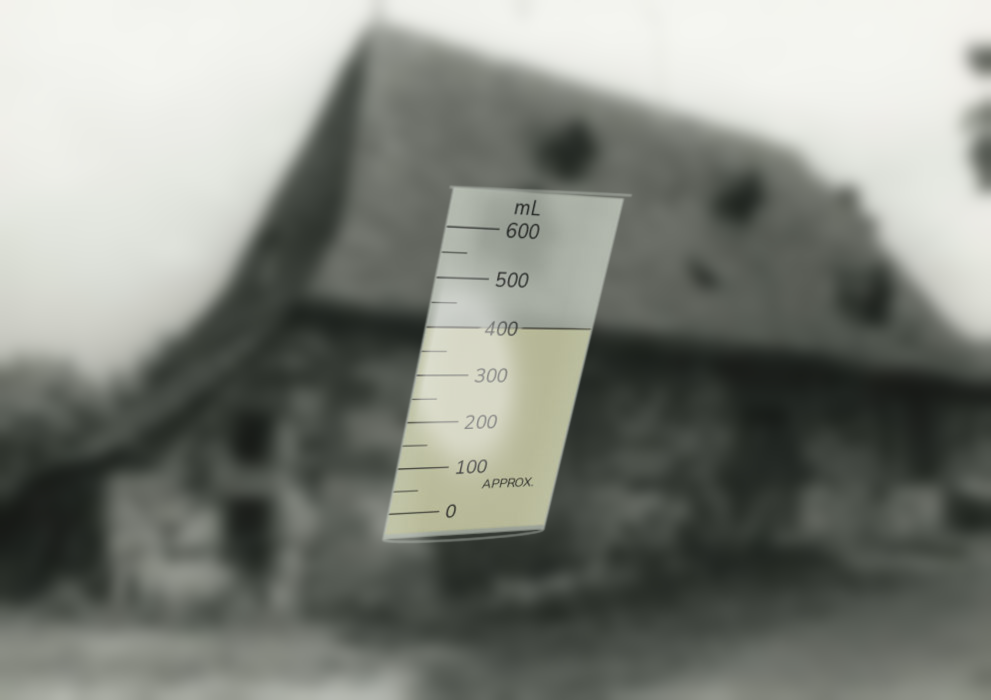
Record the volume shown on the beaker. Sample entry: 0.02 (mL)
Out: 400 (mL)
